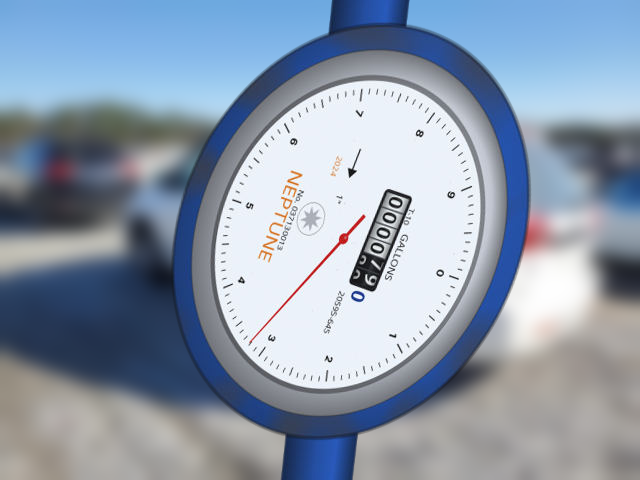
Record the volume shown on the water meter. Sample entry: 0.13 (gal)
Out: 793.2 (gal)
